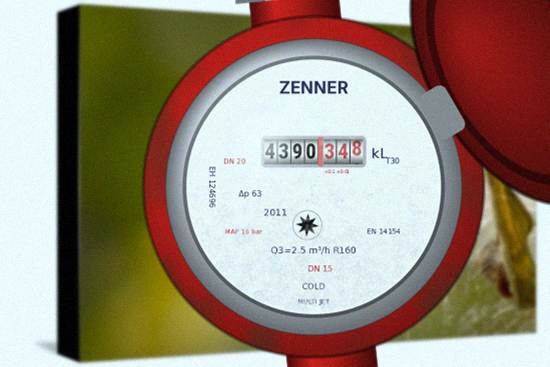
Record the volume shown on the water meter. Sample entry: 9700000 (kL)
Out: 4390.348 (kL)
